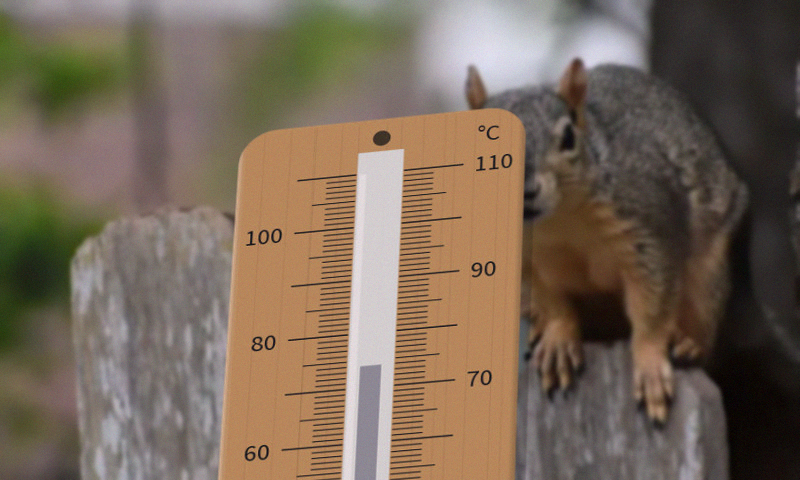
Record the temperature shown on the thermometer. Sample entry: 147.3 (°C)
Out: 74 (°C)
